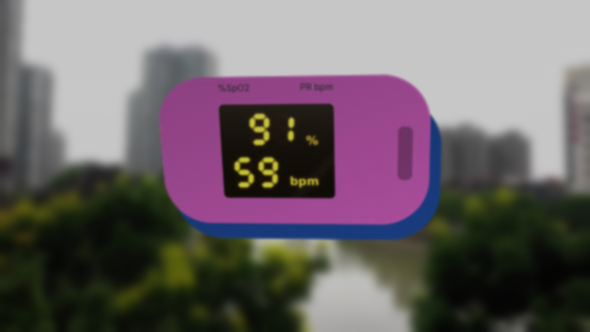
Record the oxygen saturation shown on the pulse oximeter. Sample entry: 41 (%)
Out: 91 (%)
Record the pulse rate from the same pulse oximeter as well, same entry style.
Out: 59 (bpm)
